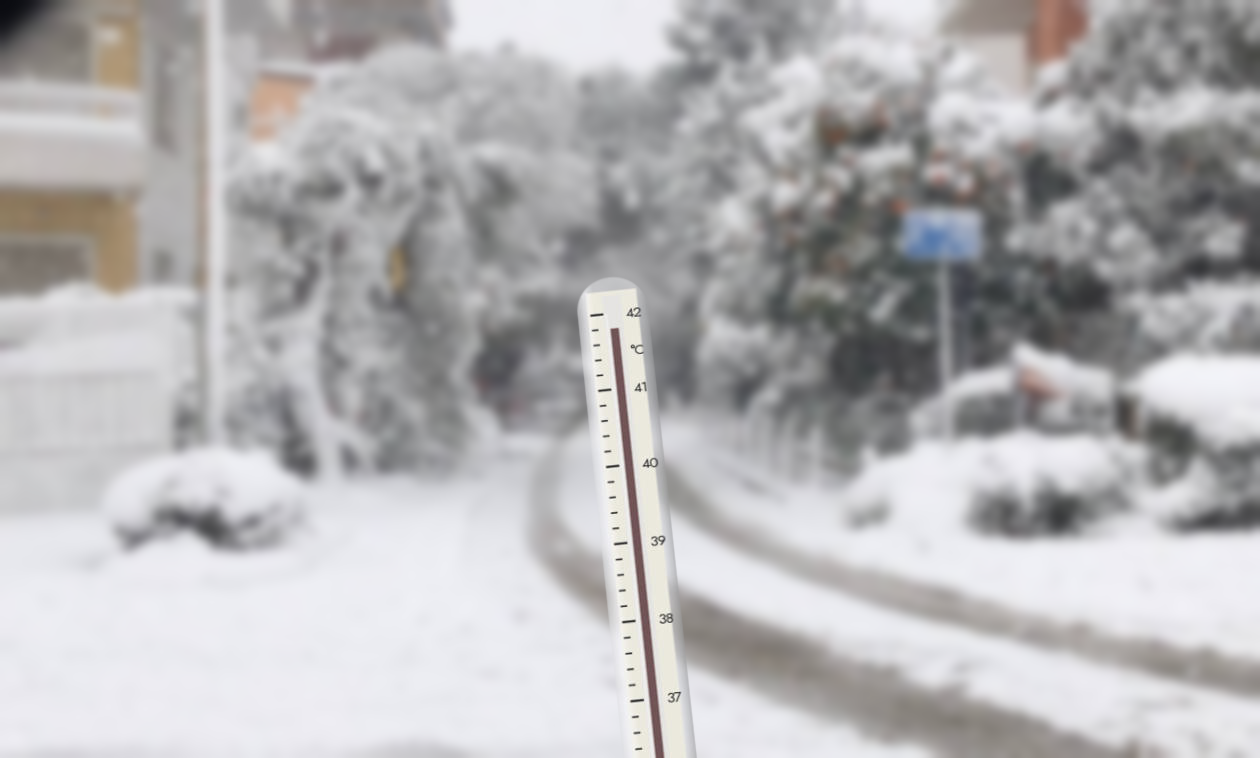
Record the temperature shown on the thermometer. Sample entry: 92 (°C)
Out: 41.8 (°C)
